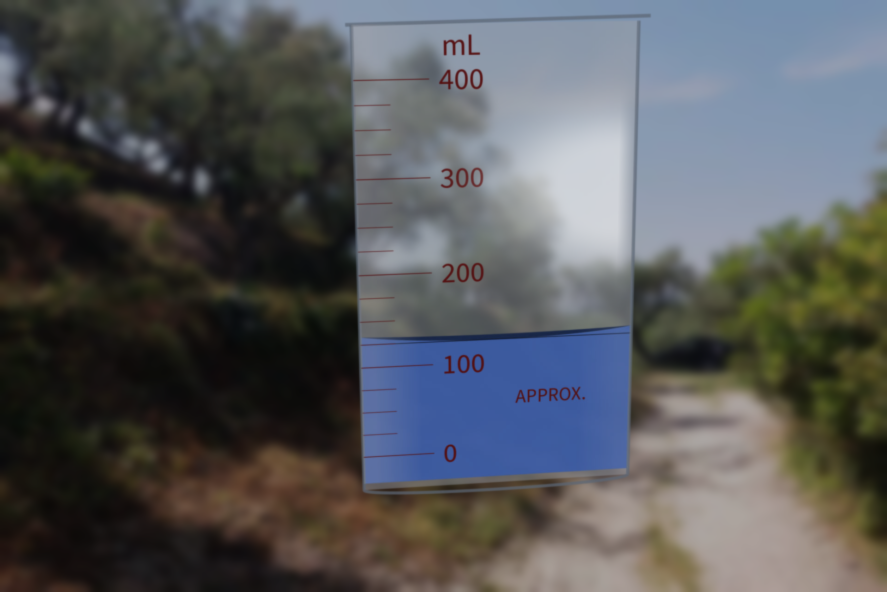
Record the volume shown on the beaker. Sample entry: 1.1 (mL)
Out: 125 (mL)
